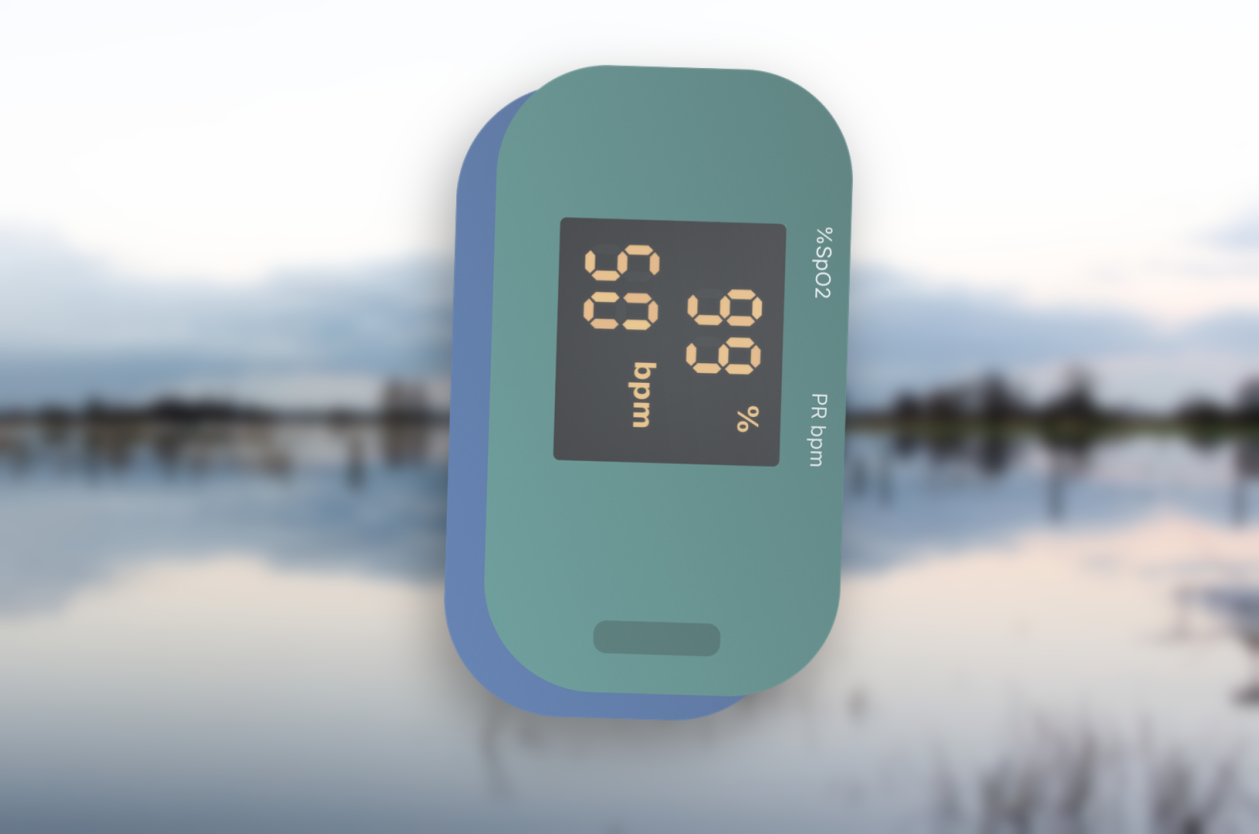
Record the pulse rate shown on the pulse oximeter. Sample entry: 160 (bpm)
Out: 50 (bpm)
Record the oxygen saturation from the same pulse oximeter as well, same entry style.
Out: 99 (%)
